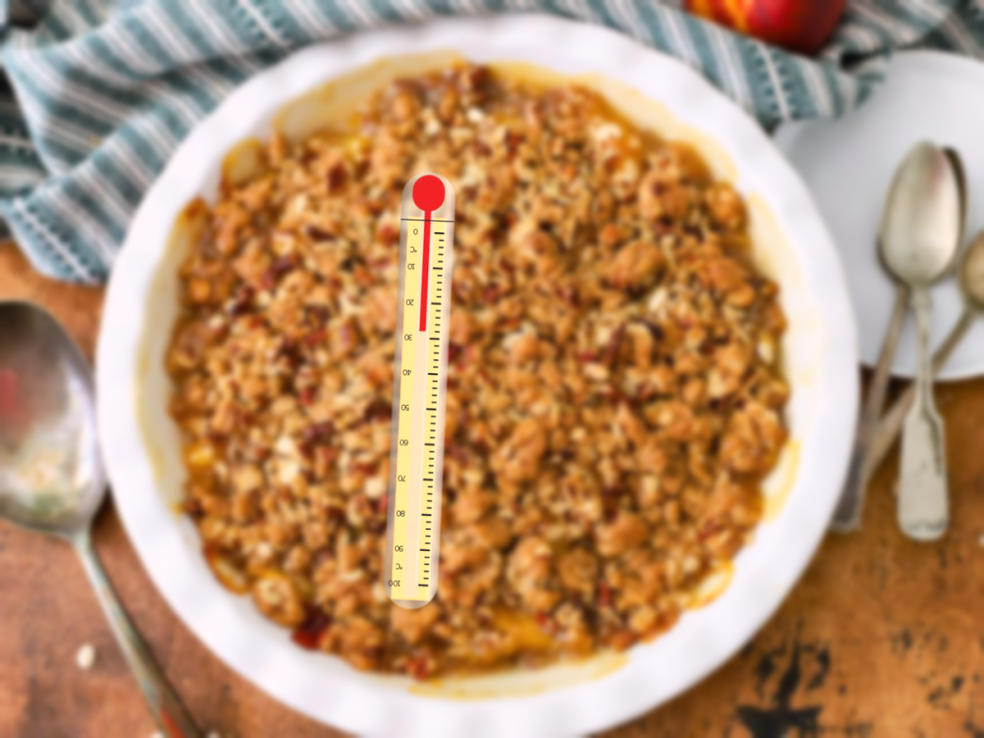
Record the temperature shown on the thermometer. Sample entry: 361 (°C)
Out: 28 (°C)
